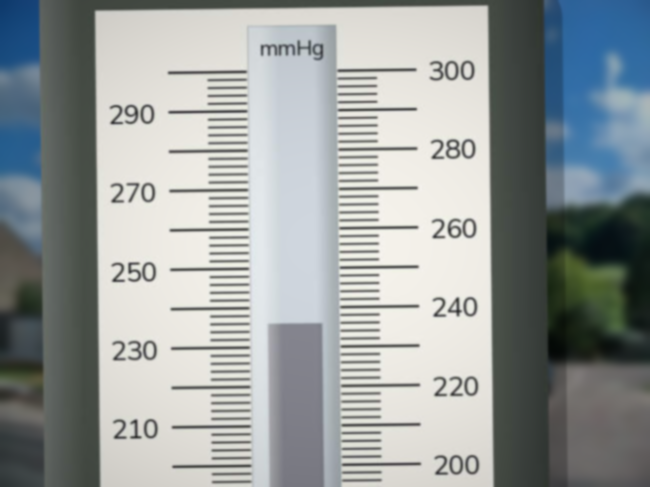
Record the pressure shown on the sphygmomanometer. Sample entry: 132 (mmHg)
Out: 236 (mmHg)
